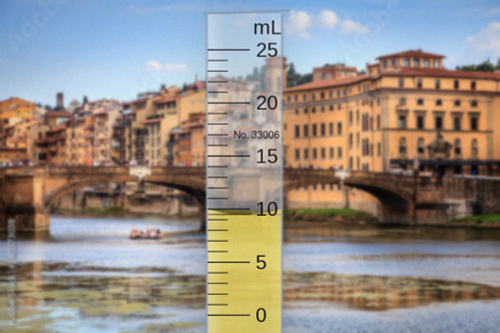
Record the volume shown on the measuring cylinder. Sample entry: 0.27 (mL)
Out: 9.5 (mL)
